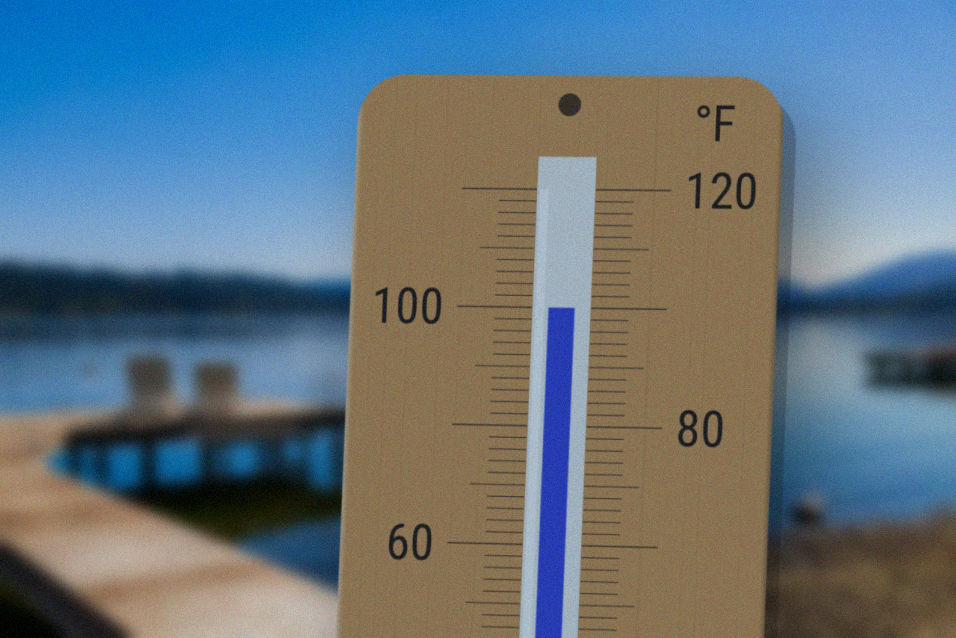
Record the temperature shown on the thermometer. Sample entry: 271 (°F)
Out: 100 (°F)
